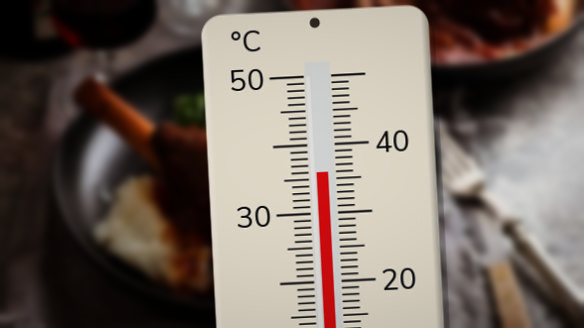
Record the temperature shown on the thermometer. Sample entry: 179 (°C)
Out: 36 (°C)
